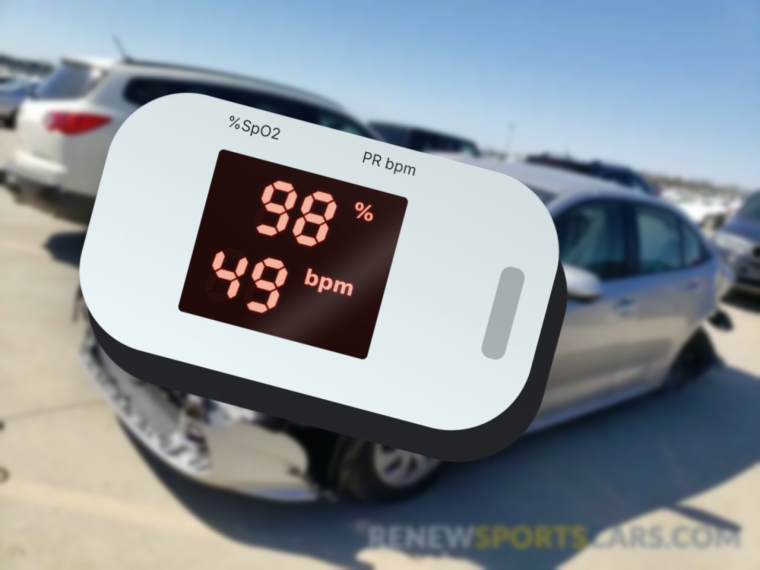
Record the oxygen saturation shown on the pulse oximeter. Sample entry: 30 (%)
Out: 98 (%)
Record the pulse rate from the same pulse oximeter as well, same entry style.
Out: 49 (bpm)
